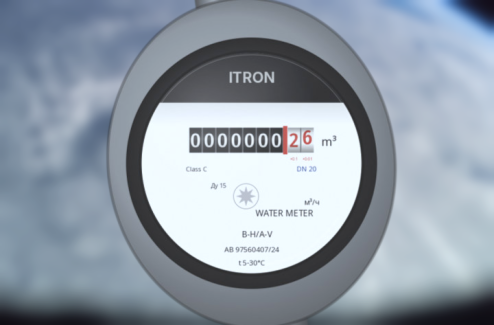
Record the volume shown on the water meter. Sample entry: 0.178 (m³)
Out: 0.26 (m³)
